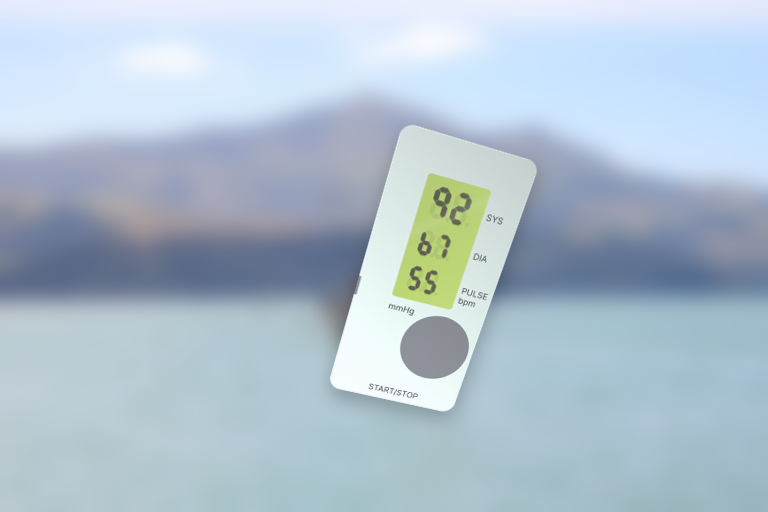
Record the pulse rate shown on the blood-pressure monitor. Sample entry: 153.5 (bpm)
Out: 55 (bpm)
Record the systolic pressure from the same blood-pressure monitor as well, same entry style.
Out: 92 (mmHg)
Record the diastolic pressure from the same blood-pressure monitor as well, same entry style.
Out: 67 (mmHg)
